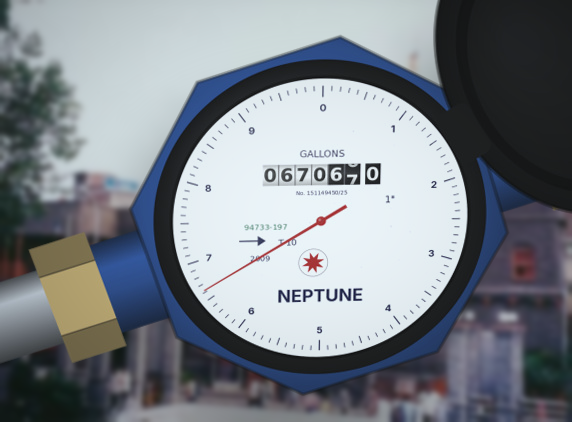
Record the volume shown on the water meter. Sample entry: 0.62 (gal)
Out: 670666.6 (gal)
